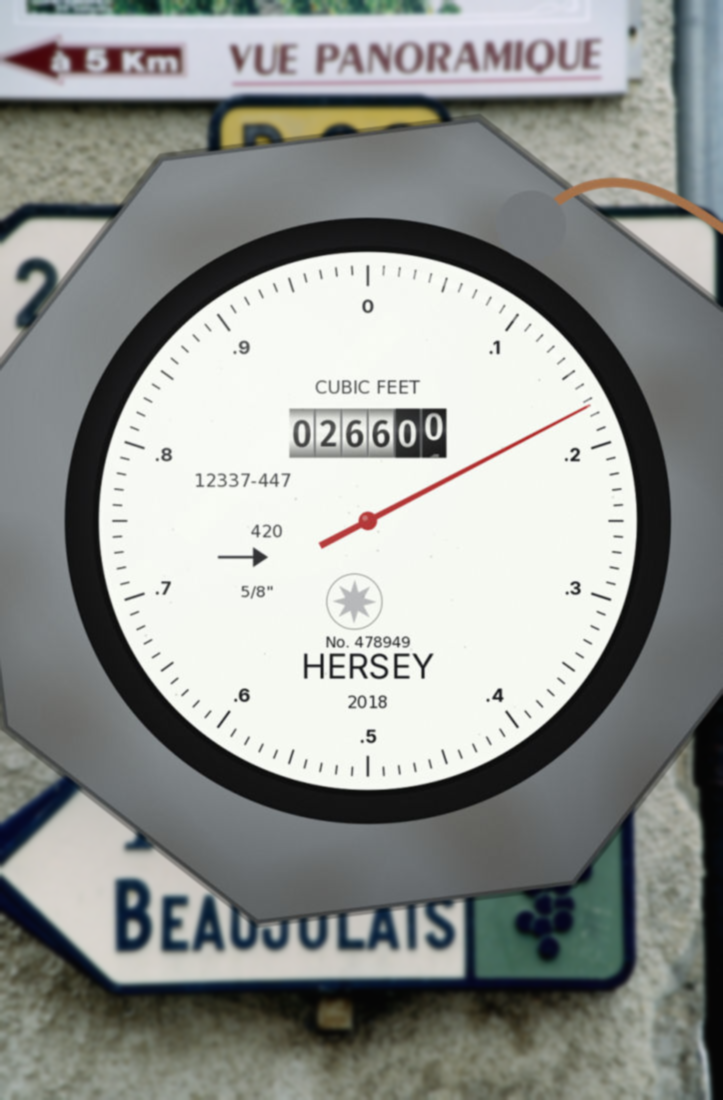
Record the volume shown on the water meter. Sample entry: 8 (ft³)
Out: 26600.17 (ft³)
